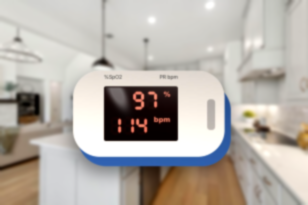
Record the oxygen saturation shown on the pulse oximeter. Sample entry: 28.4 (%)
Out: 97 (%)
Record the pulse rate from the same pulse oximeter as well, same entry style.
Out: 114 (bpm)
